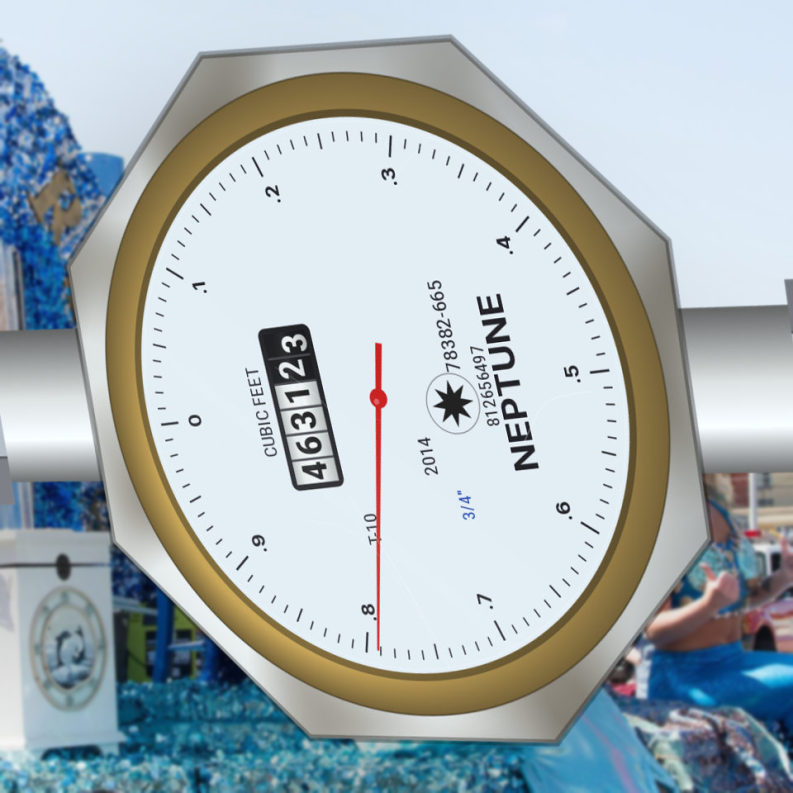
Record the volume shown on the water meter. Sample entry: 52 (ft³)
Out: 463122.79 (ft³)
